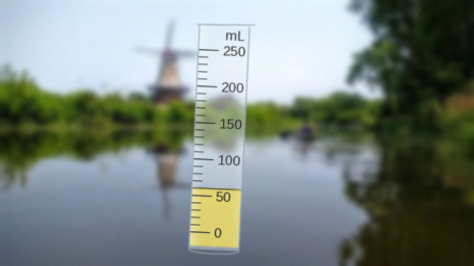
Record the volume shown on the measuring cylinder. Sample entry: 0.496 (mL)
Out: 60 (mL)
